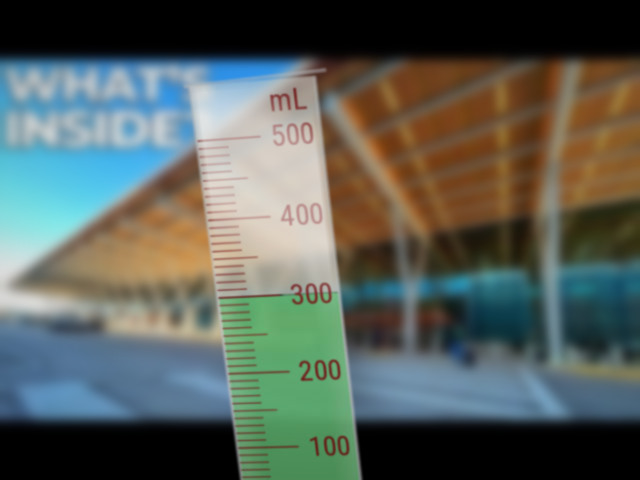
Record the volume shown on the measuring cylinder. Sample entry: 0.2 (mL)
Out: 300 (mL)
